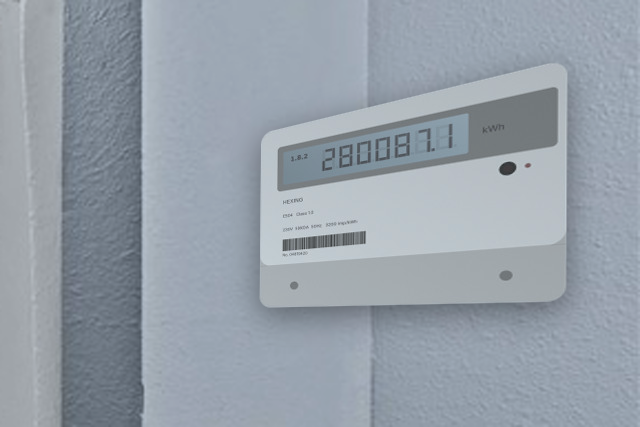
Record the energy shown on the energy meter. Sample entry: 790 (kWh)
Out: 280087.1 (kWh)
